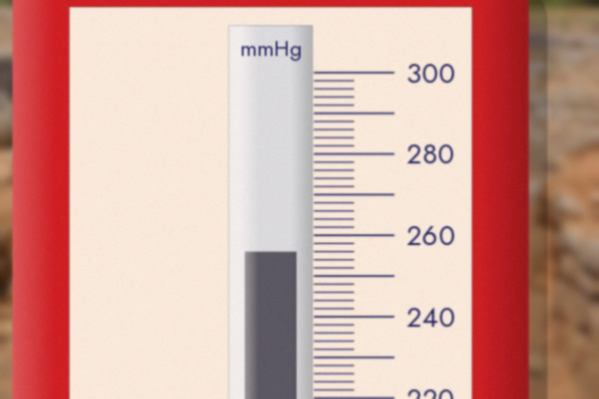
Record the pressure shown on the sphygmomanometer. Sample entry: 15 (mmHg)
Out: 256 (mmHg)
